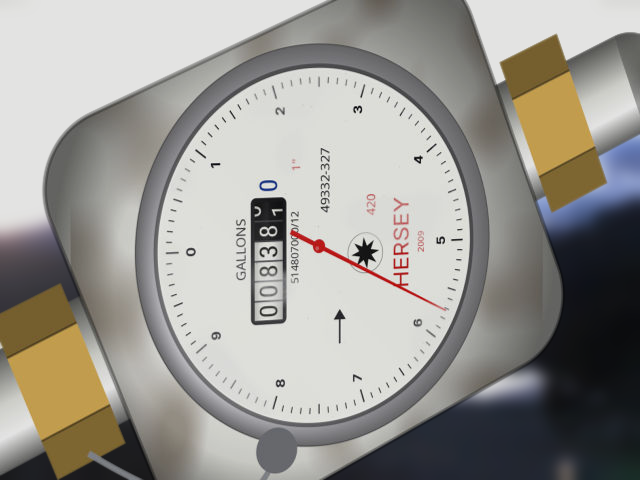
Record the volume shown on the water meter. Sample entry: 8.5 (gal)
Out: 83805.7 (gal)
